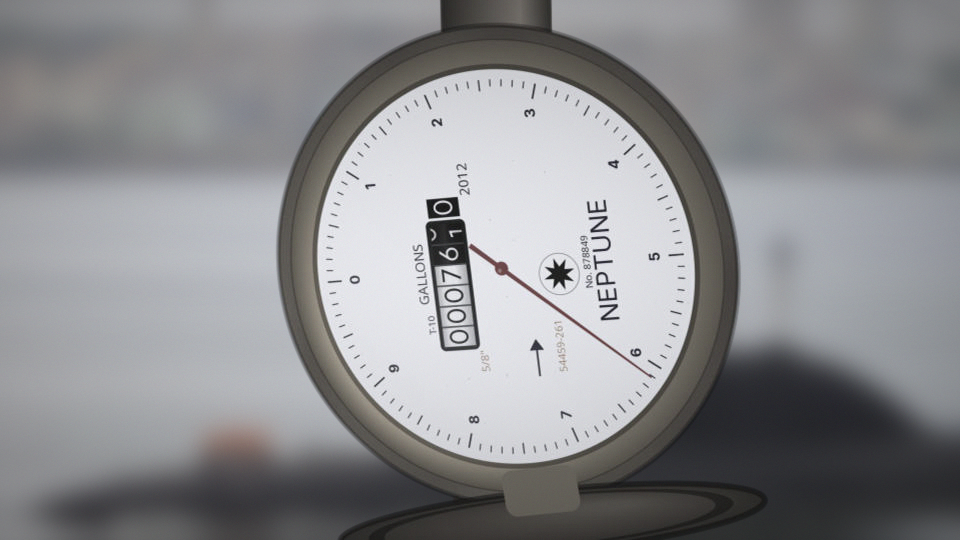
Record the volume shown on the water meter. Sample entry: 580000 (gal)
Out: 7606.1 (gal)
